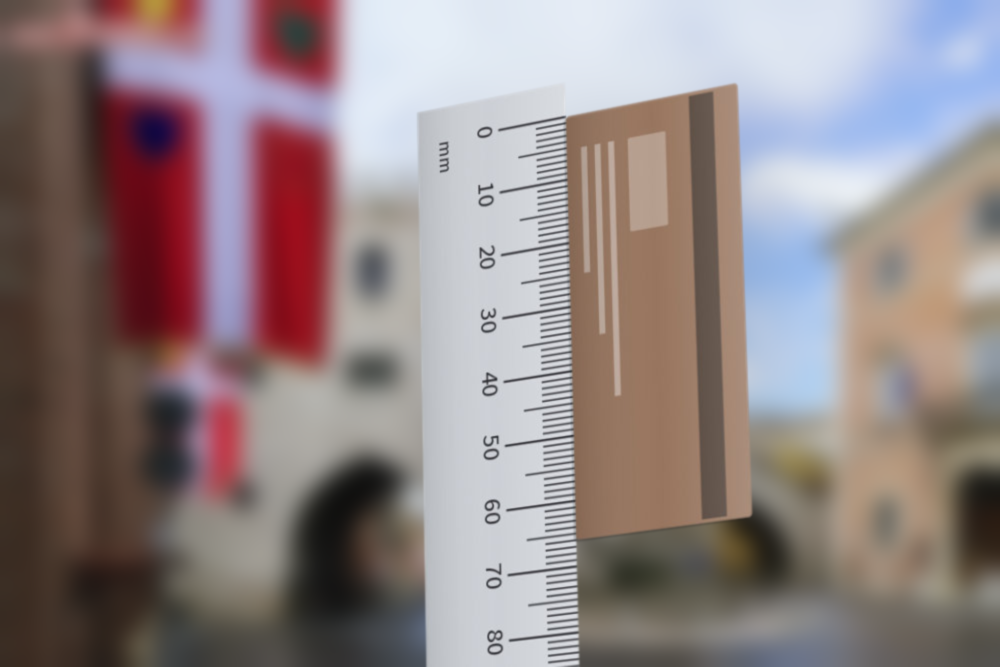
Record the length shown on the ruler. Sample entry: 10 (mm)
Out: 66 (mm)
